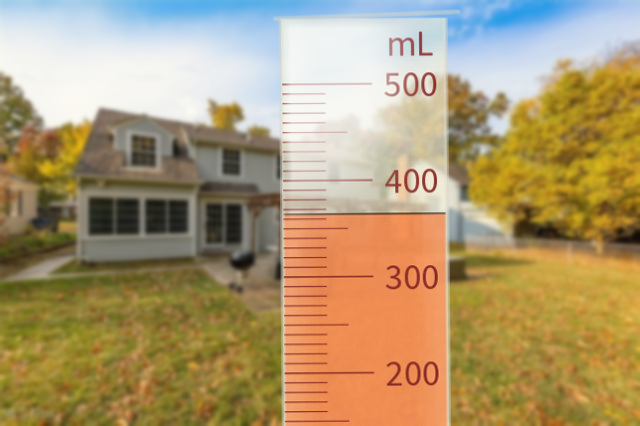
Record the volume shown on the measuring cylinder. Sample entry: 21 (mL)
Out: 365 (mL)
